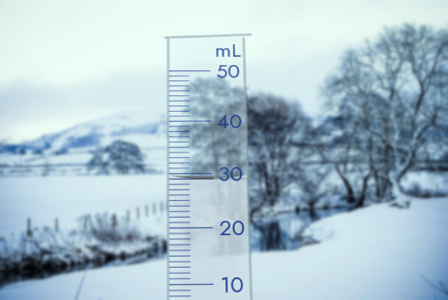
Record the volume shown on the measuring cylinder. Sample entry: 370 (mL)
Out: 29 (mL)
